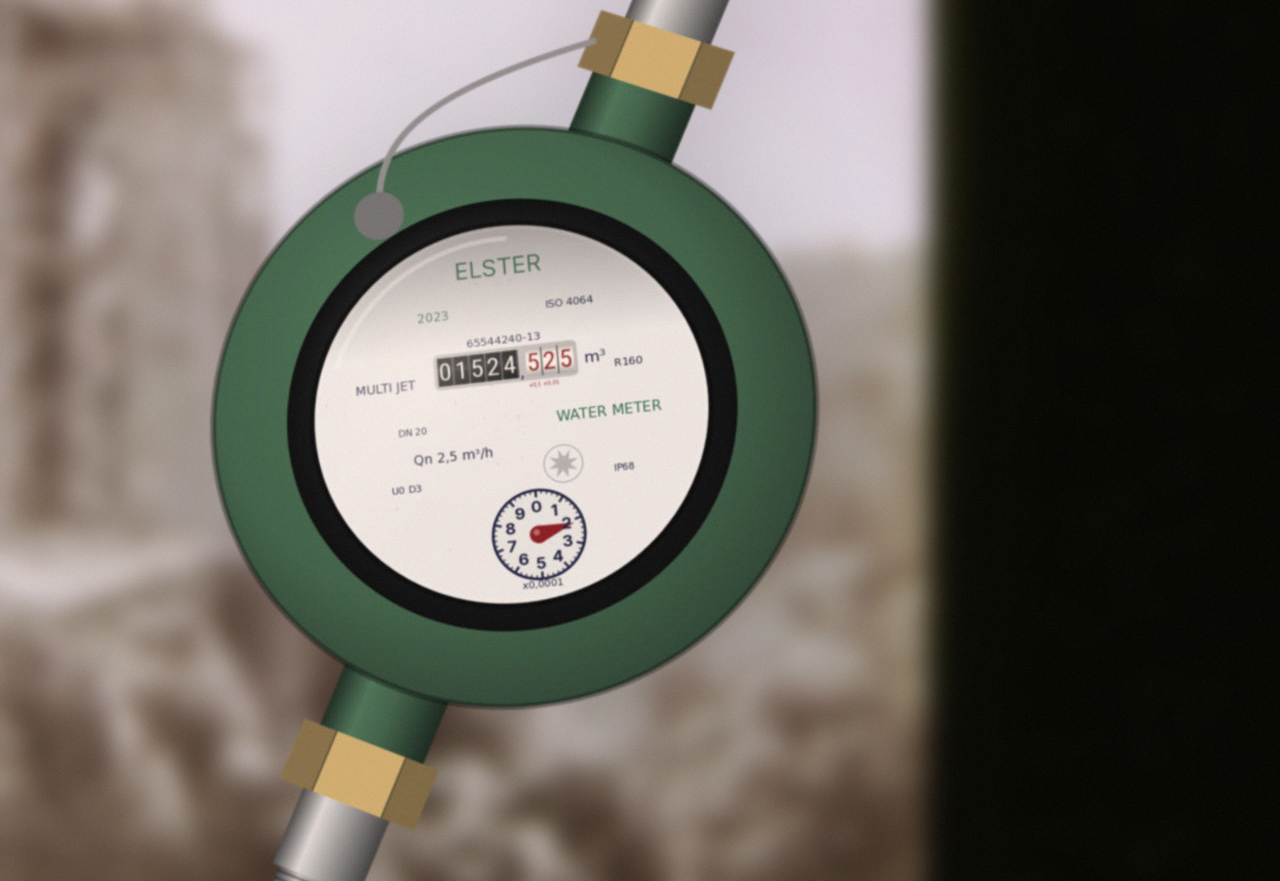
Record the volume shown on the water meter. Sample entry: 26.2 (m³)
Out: 1524.5252 (m³)
